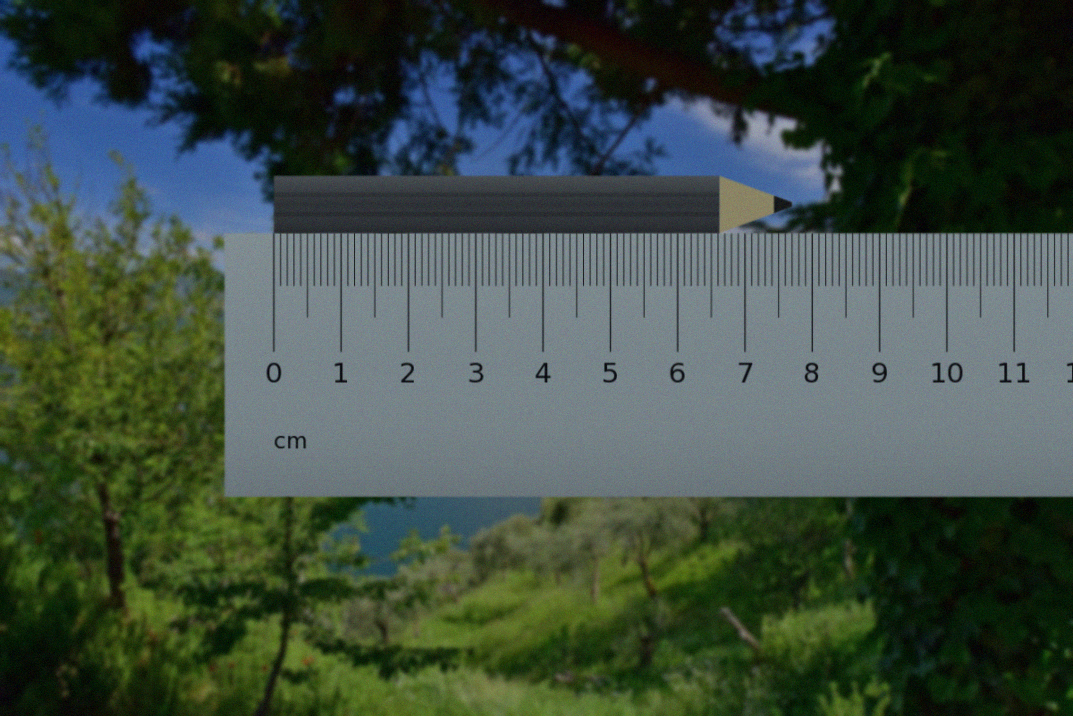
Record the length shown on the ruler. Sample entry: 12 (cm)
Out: 7.7 (cm)
